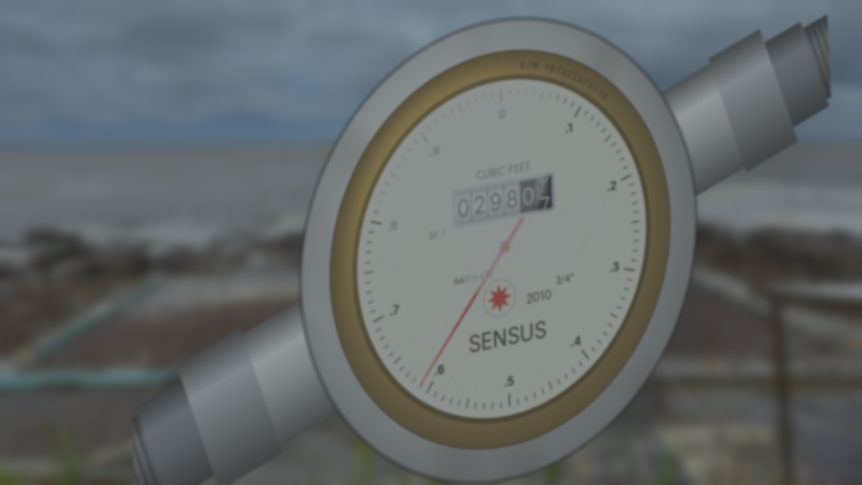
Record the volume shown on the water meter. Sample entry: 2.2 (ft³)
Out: 29806.61 (ft³)
